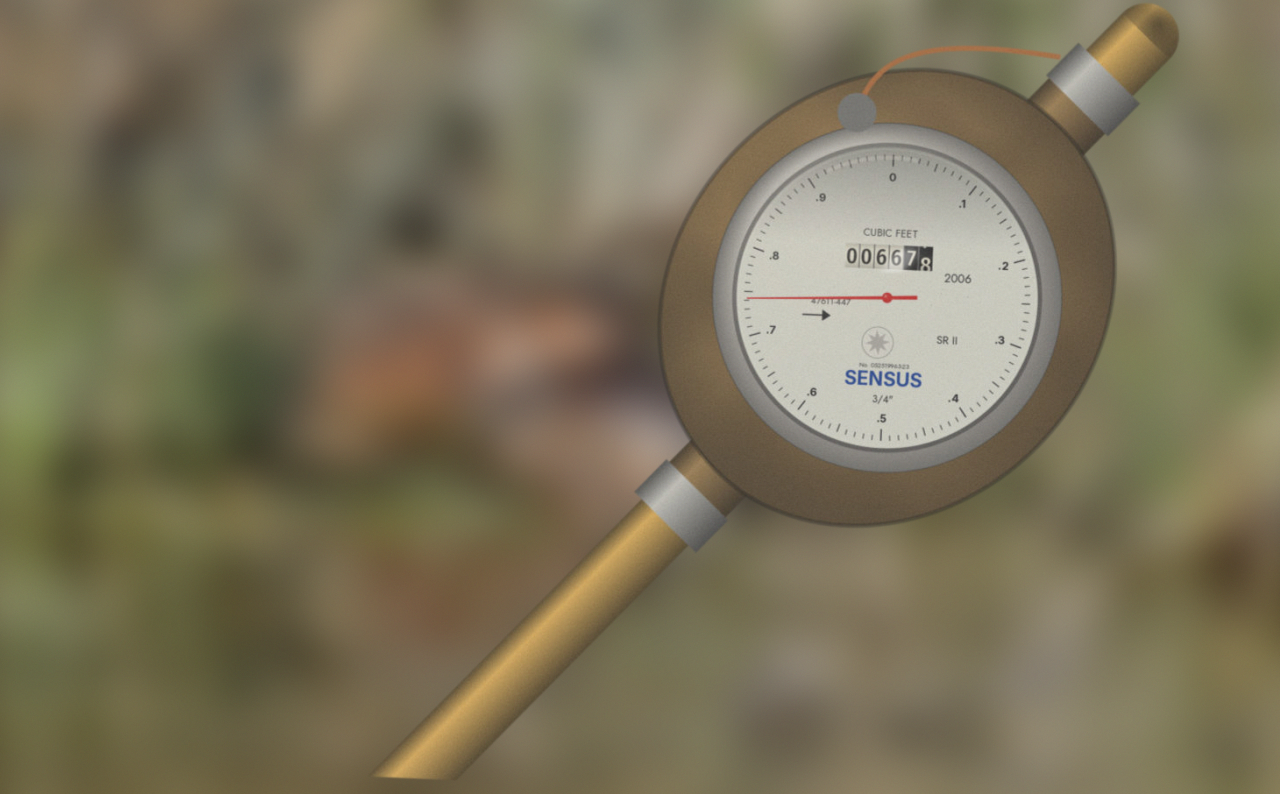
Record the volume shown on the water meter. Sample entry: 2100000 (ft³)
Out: 6677.74 (ft³)
